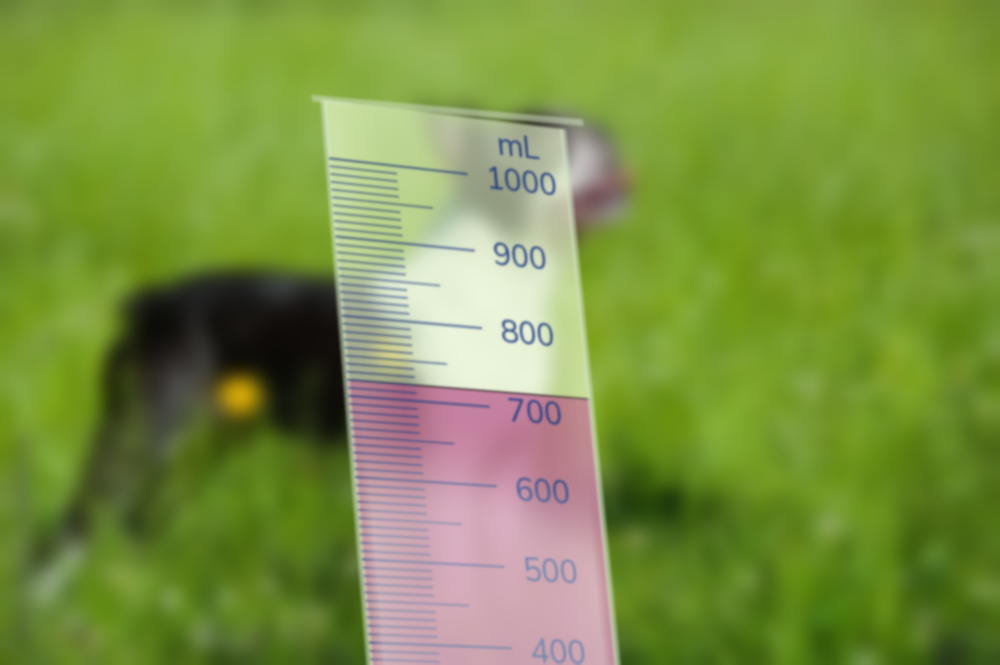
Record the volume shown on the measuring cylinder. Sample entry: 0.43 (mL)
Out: 720 (mL)
